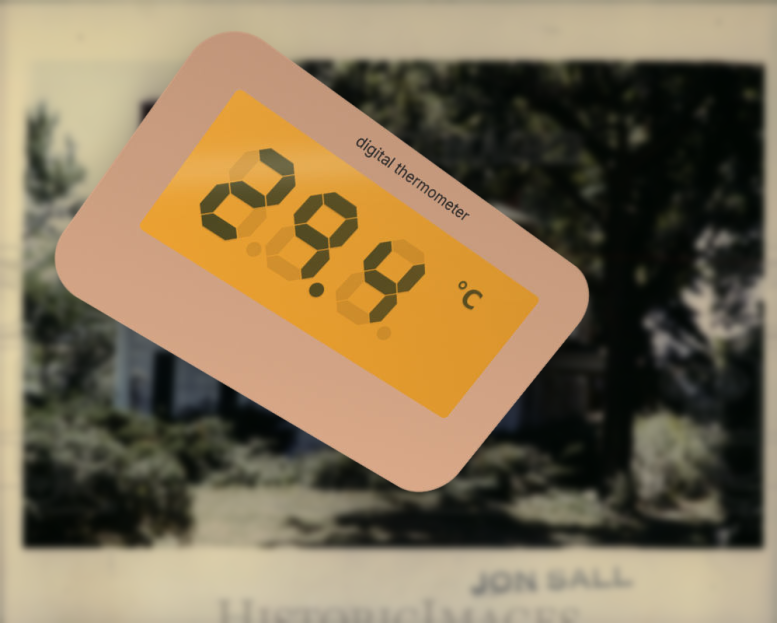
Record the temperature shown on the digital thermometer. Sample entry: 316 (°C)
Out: 29.4 (°C)
